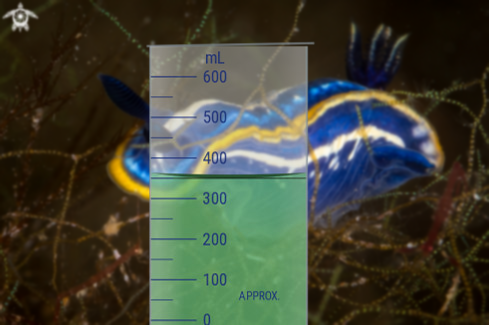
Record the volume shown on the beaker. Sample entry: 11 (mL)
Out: 350 (mL)
